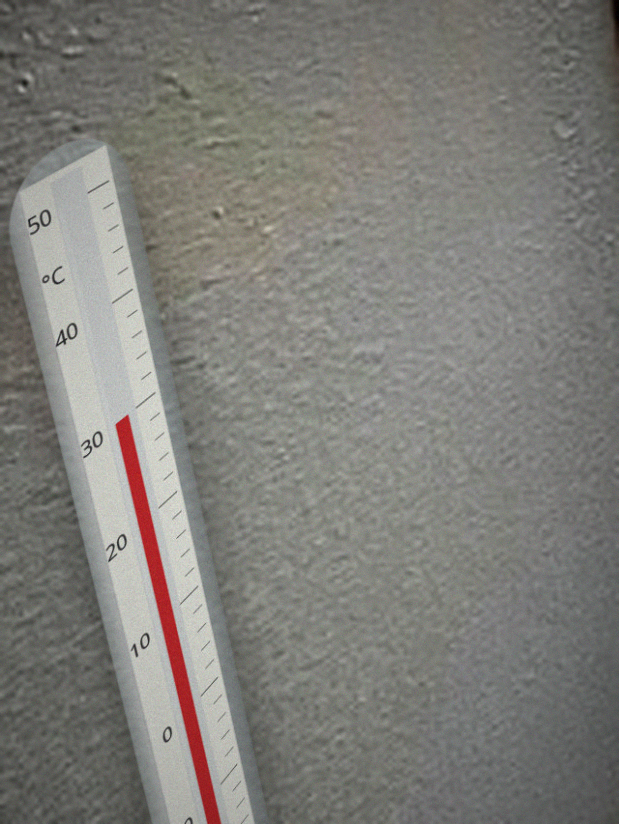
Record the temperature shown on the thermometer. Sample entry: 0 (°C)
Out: 30 (°C)
